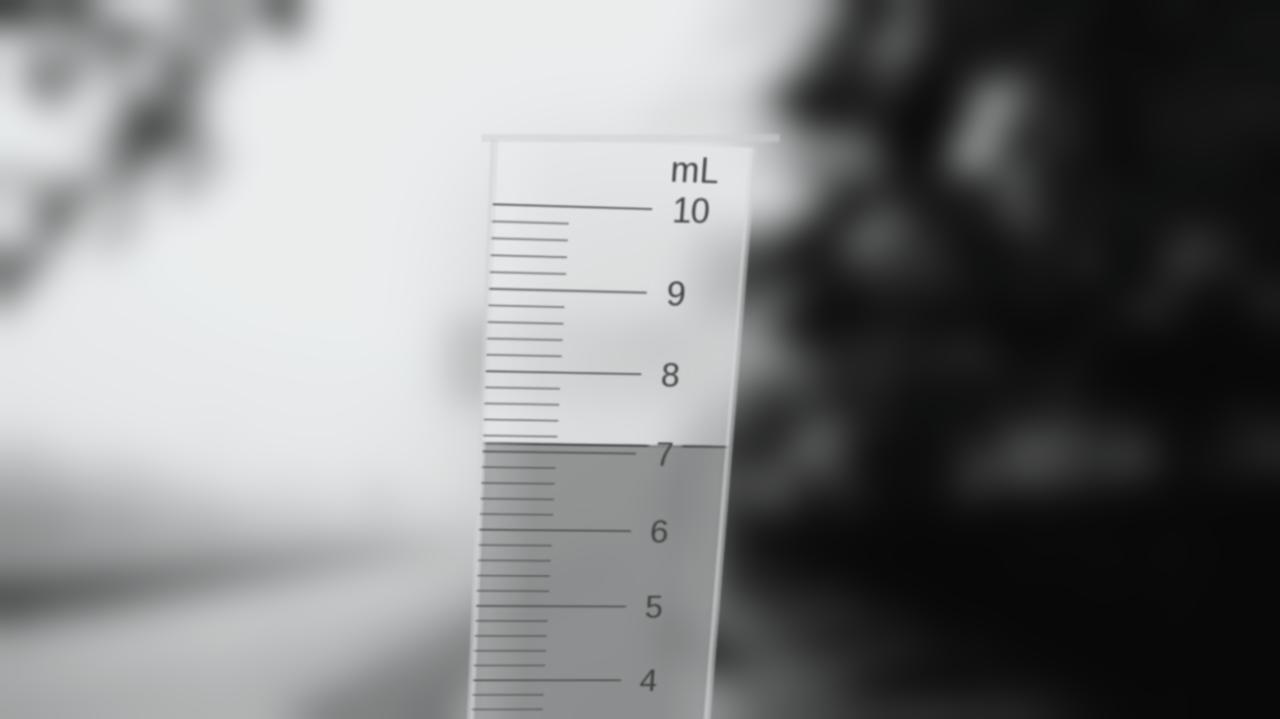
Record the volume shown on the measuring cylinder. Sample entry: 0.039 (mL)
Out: 7.1 (mL)
